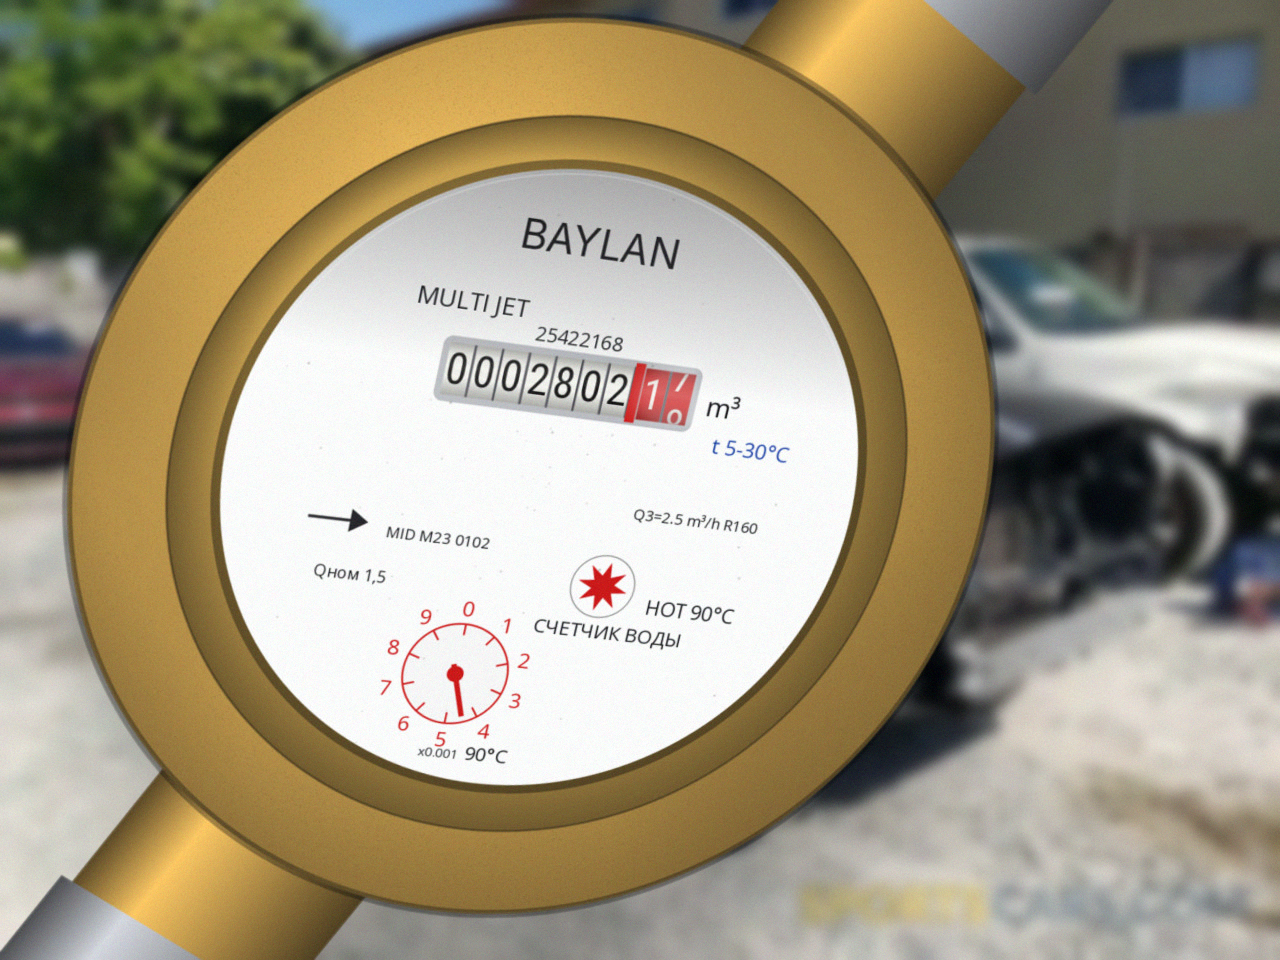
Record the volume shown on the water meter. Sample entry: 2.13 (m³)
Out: 2802.174 (m³)
